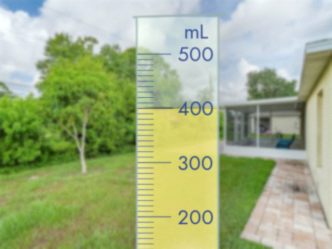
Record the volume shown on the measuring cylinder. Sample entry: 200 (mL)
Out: 400 (mL)
